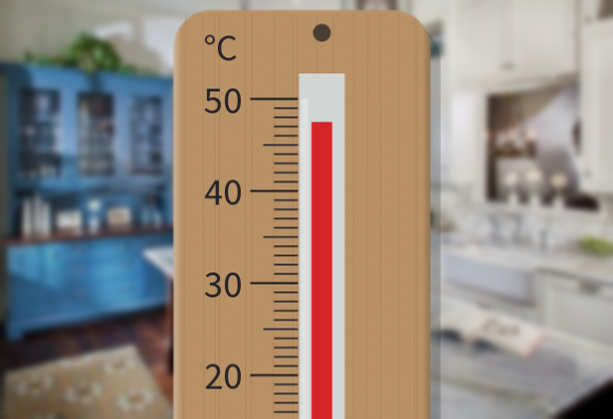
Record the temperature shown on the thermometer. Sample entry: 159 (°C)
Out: 47.5 (°C)
